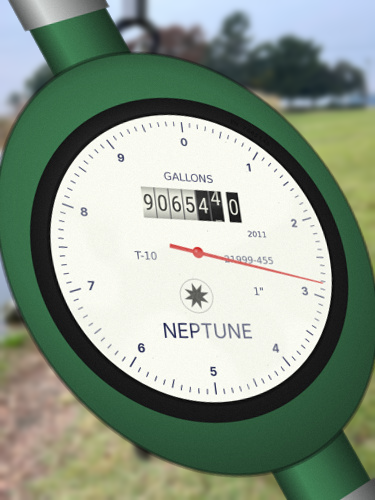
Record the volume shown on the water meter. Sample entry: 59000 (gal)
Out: 9065442.8 (gal)
